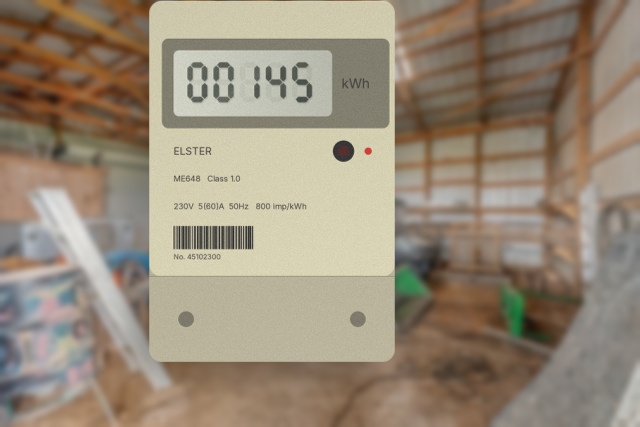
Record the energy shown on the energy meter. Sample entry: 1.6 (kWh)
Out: 145 (kWh)
